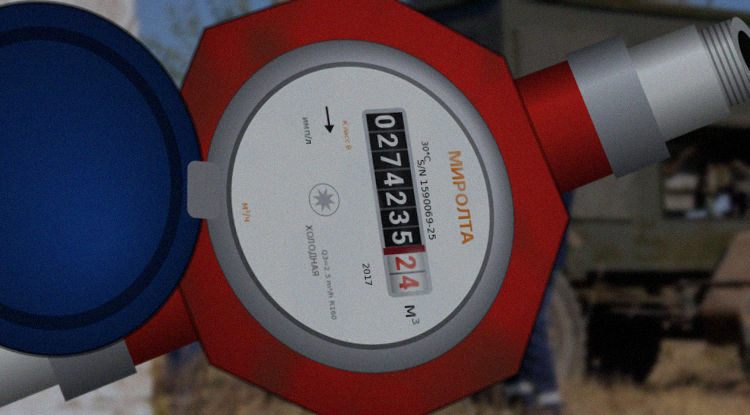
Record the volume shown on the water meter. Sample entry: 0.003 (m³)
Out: 274235.24 (m³)
